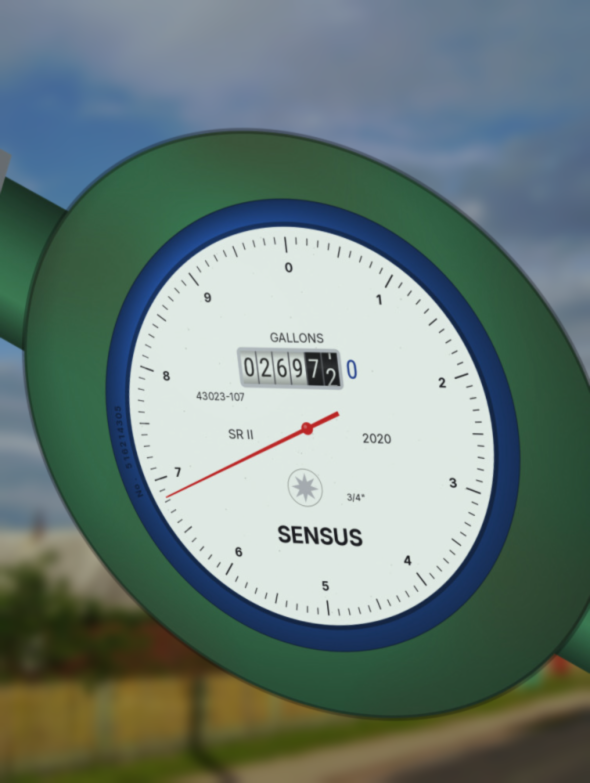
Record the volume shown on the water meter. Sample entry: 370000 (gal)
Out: 269716.8 (gal)
